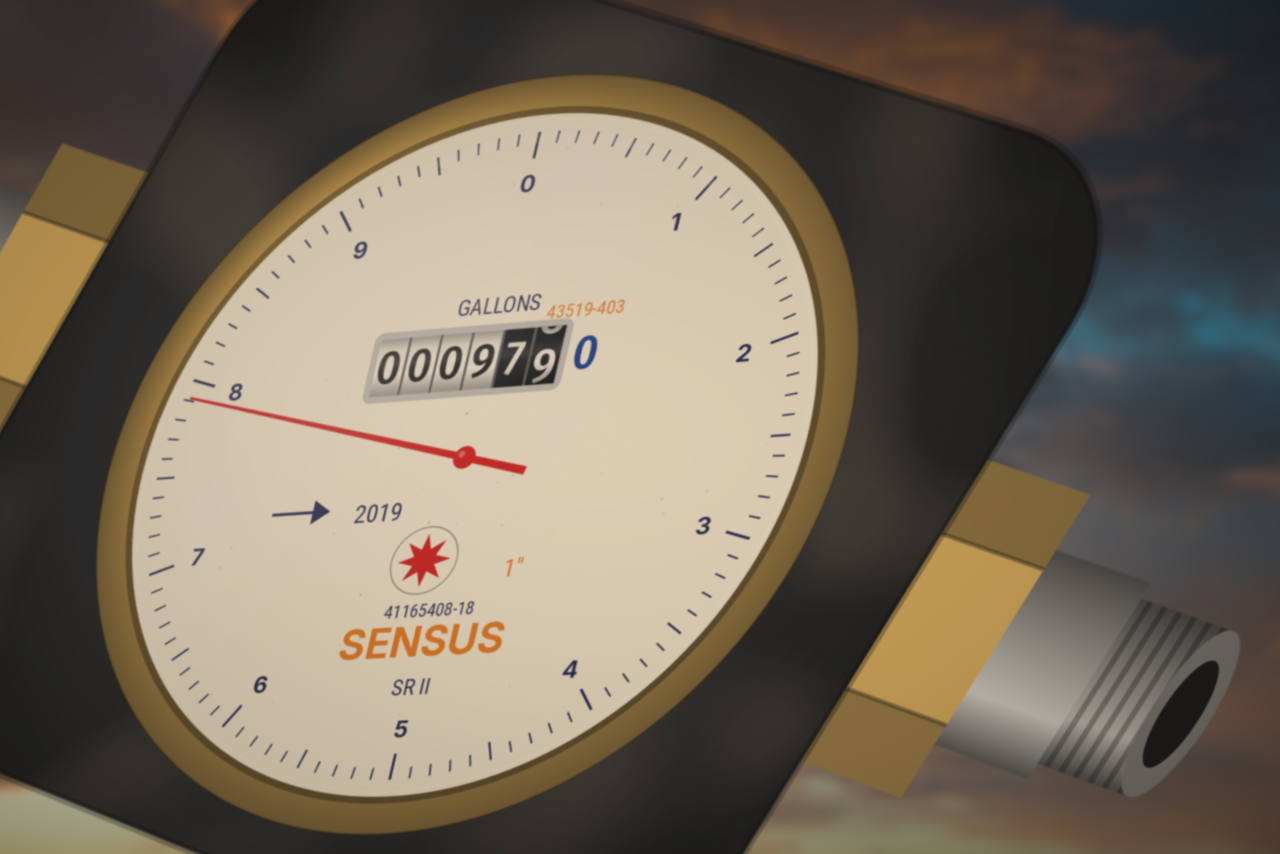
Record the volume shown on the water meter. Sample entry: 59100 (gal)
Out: 9787.9 (gal)
